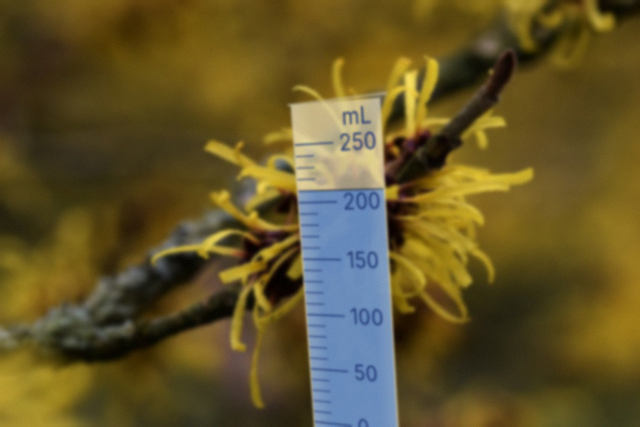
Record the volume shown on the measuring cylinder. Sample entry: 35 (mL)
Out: 210 (mL)
